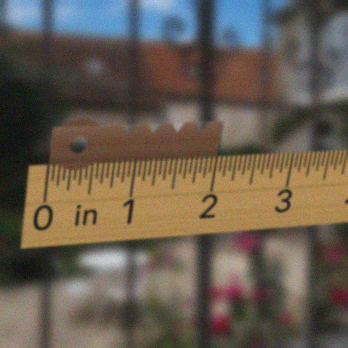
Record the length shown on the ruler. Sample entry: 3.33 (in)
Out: 2 (in)
